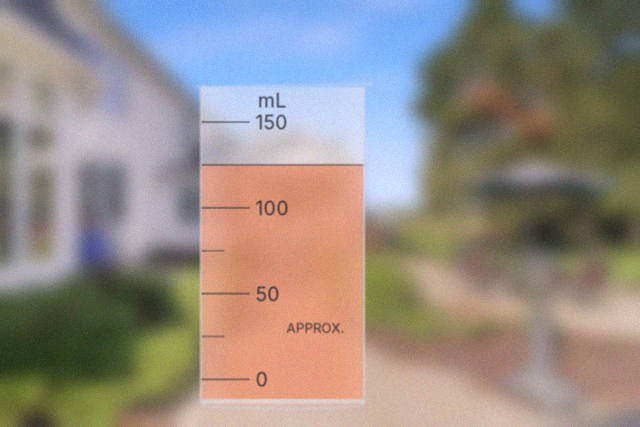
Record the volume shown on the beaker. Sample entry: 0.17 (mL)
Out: 125 (mL)
